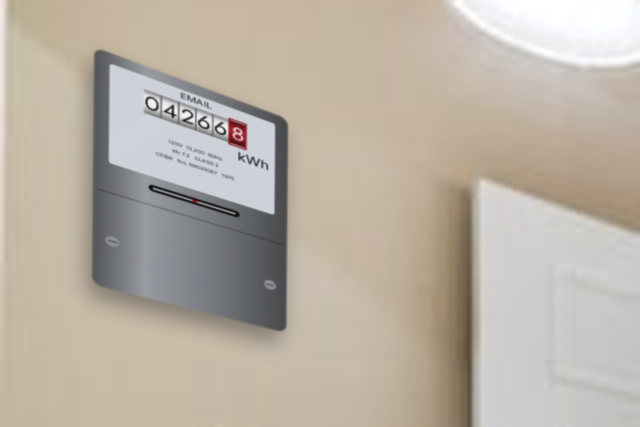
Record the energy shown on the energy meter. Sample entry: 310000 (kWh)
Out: 4266.8 (kWh)
